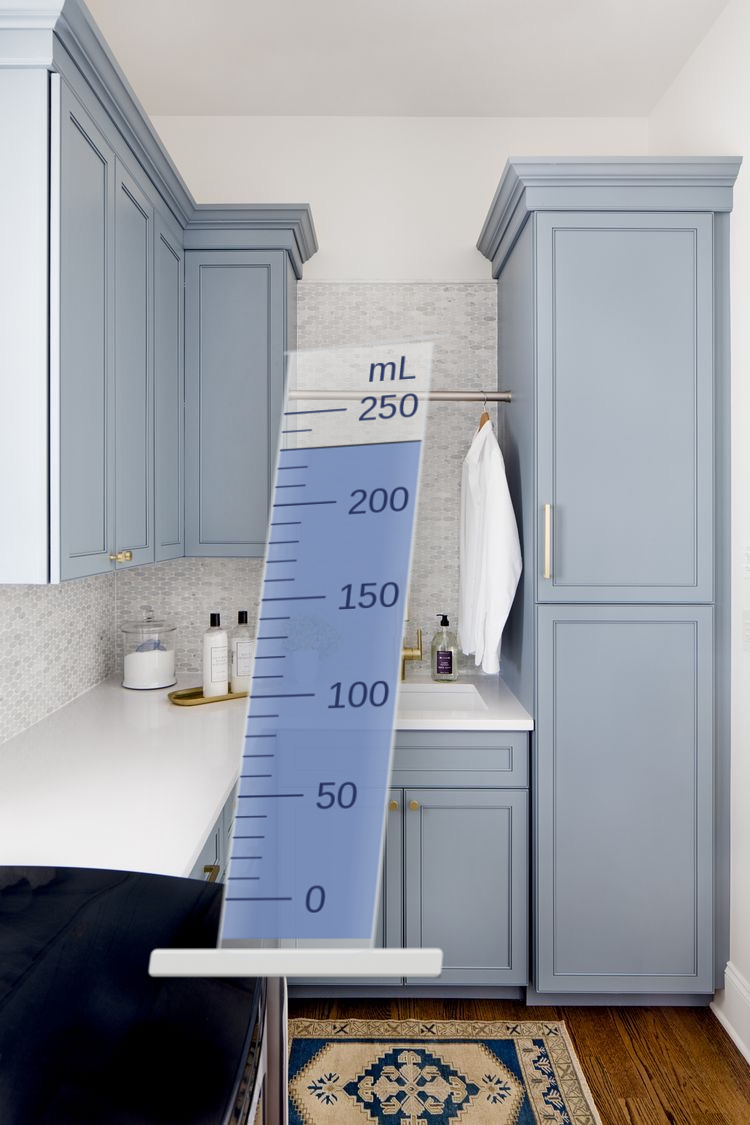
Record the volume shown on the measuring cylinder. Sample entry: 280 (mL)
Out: 230 (mL)
